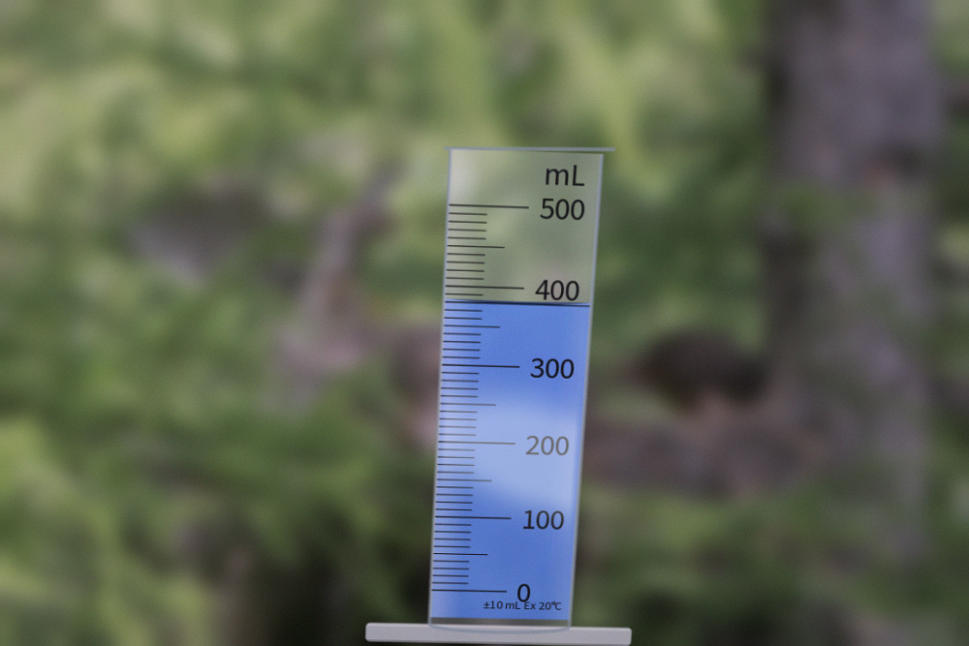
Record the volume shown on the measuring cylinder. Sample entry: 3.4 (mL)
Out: 380 (mL)
